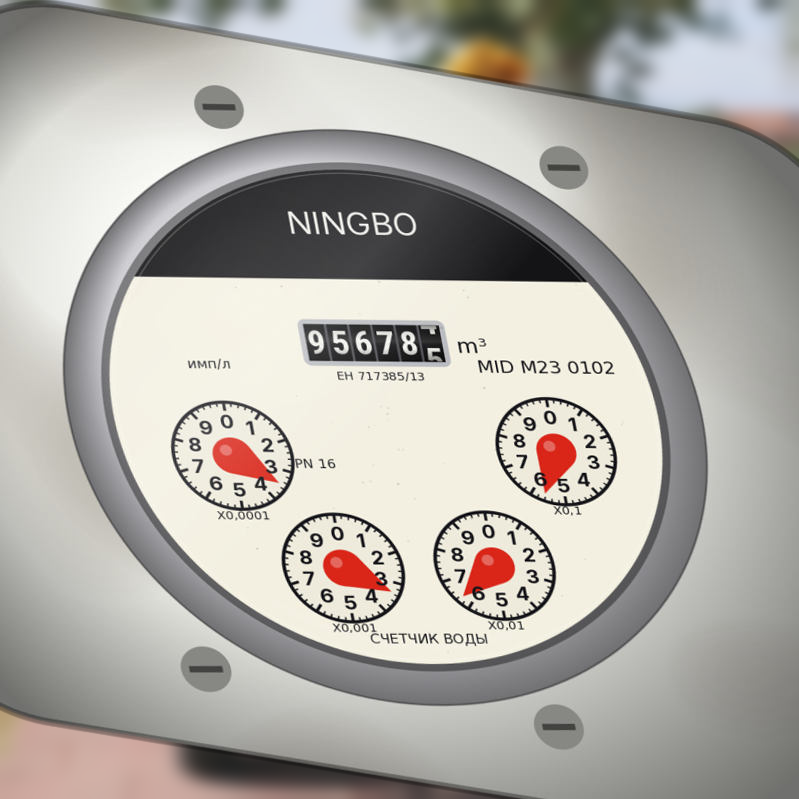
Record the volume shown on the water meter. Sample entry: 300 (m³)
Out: 956784.5633 (m³)
